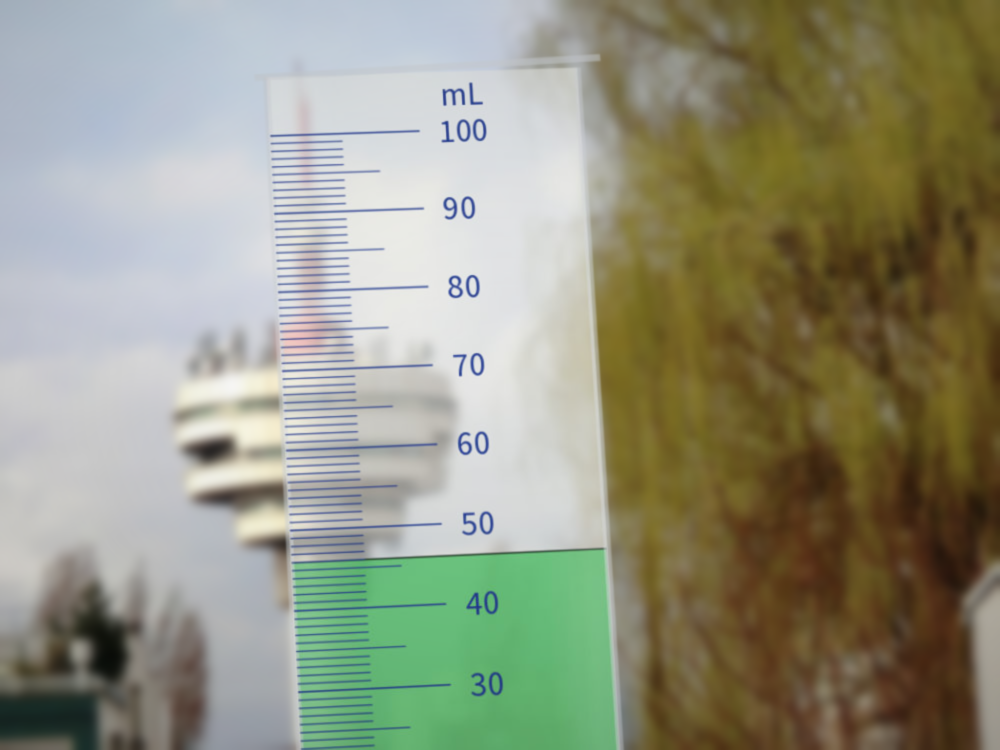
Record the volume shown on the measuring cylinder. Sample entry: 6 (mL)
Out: 46 (mL)
